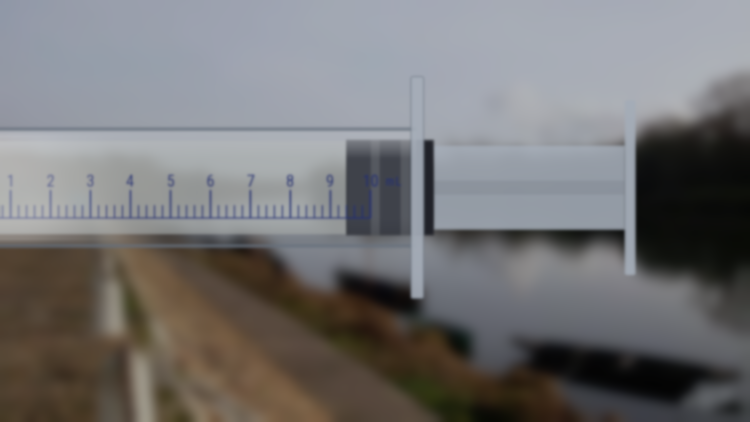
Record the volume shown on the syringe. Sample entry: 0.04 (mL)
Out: 9.4 (mL)
